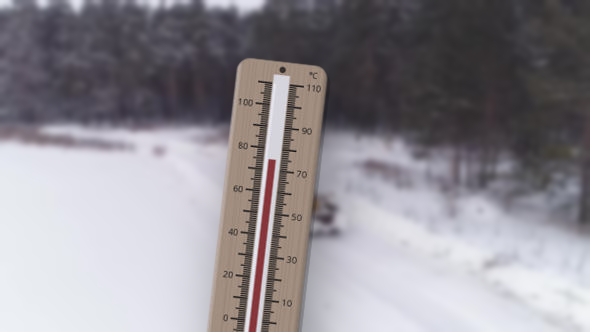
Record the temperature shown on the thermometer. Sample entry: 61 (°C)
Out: 75 (°C)
